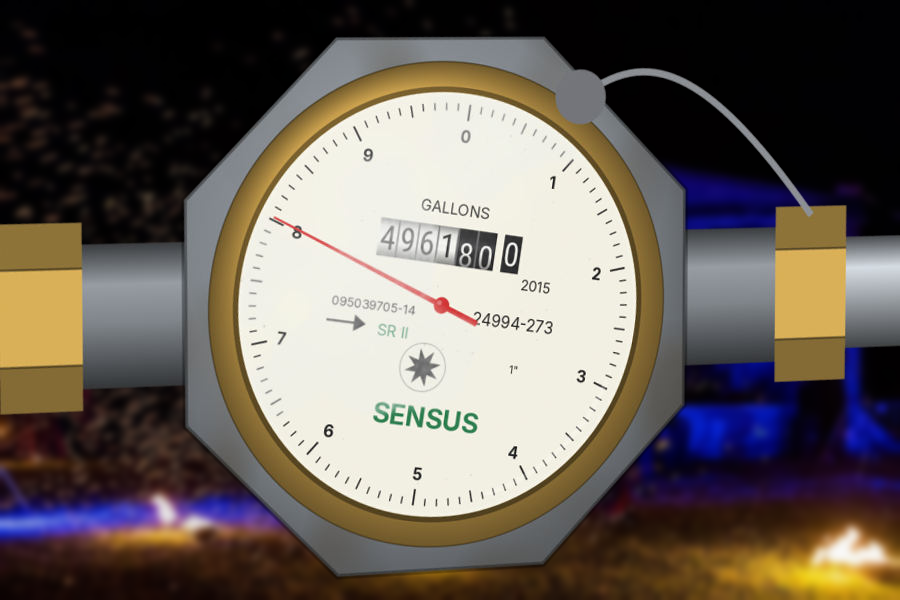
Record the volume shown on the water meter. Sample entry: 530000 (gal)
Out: 4961798.0 (gal)
